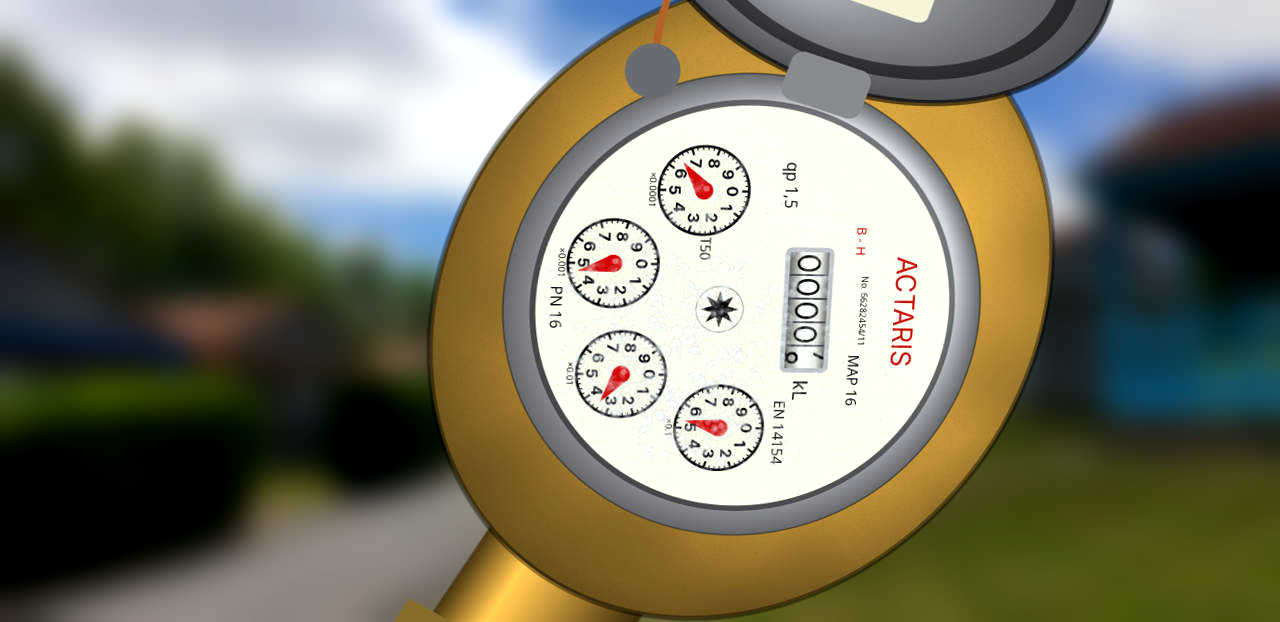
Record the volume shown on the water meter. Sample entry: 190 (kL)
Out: 7.5346 (kL)
